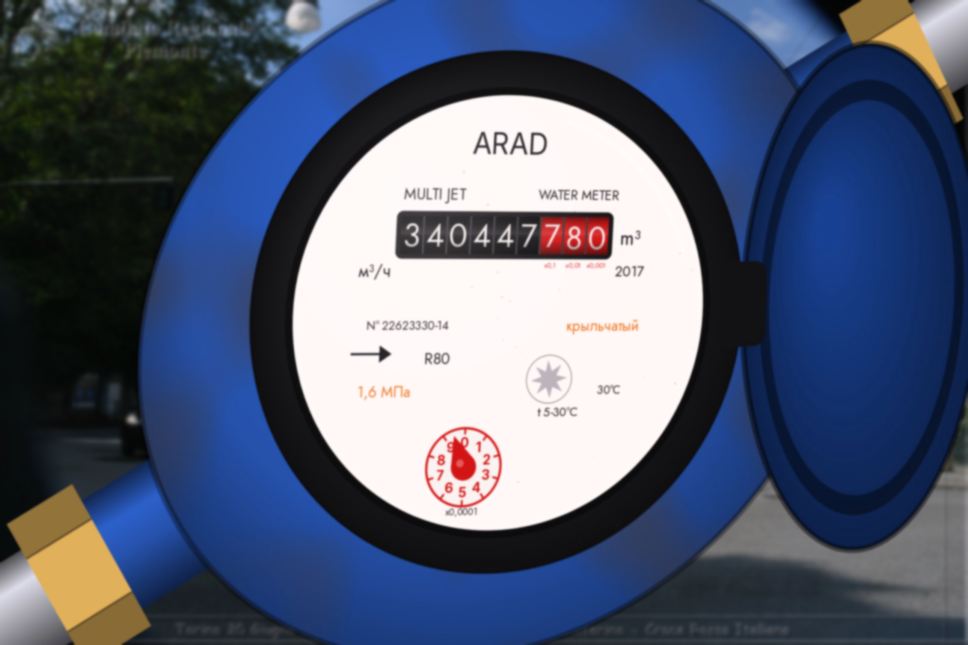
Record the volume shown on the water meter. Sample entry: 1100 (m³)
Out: 340447.7799 (m³)
